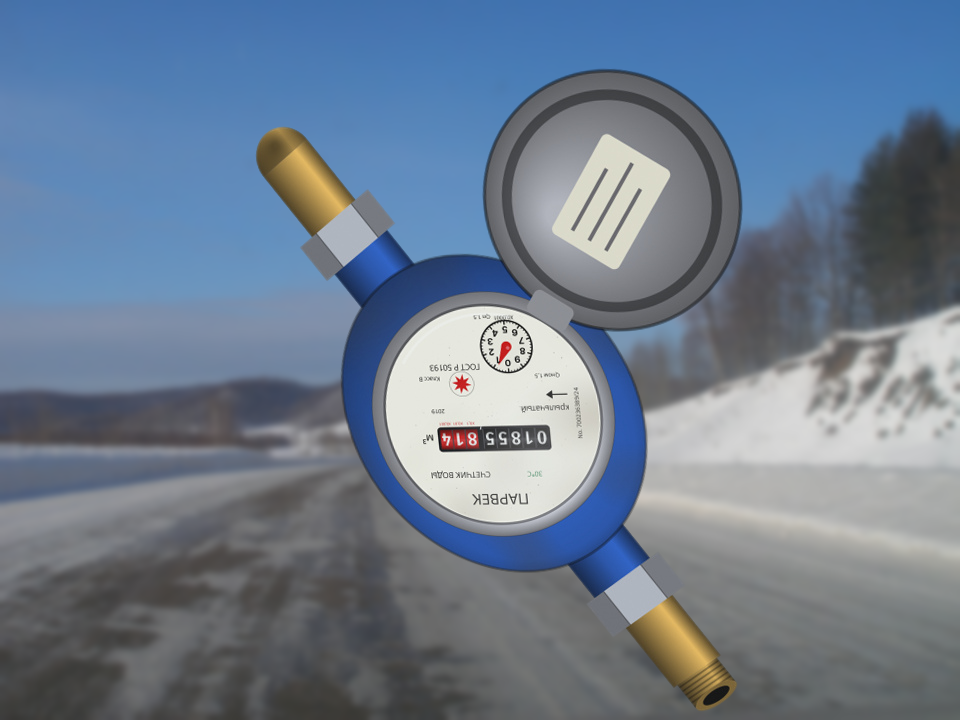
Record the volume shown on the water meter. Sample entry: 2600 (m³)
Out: 1855.8140 (m³)
